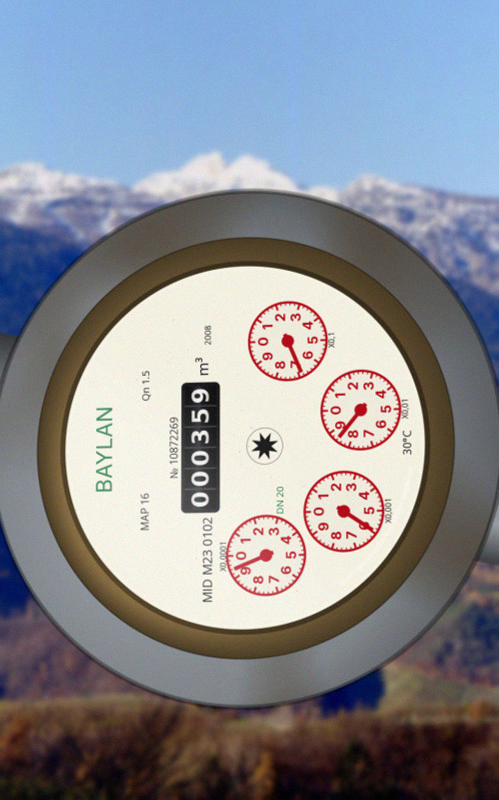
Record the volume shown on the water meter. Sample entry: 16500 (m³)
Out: 359.6859 (m³)
